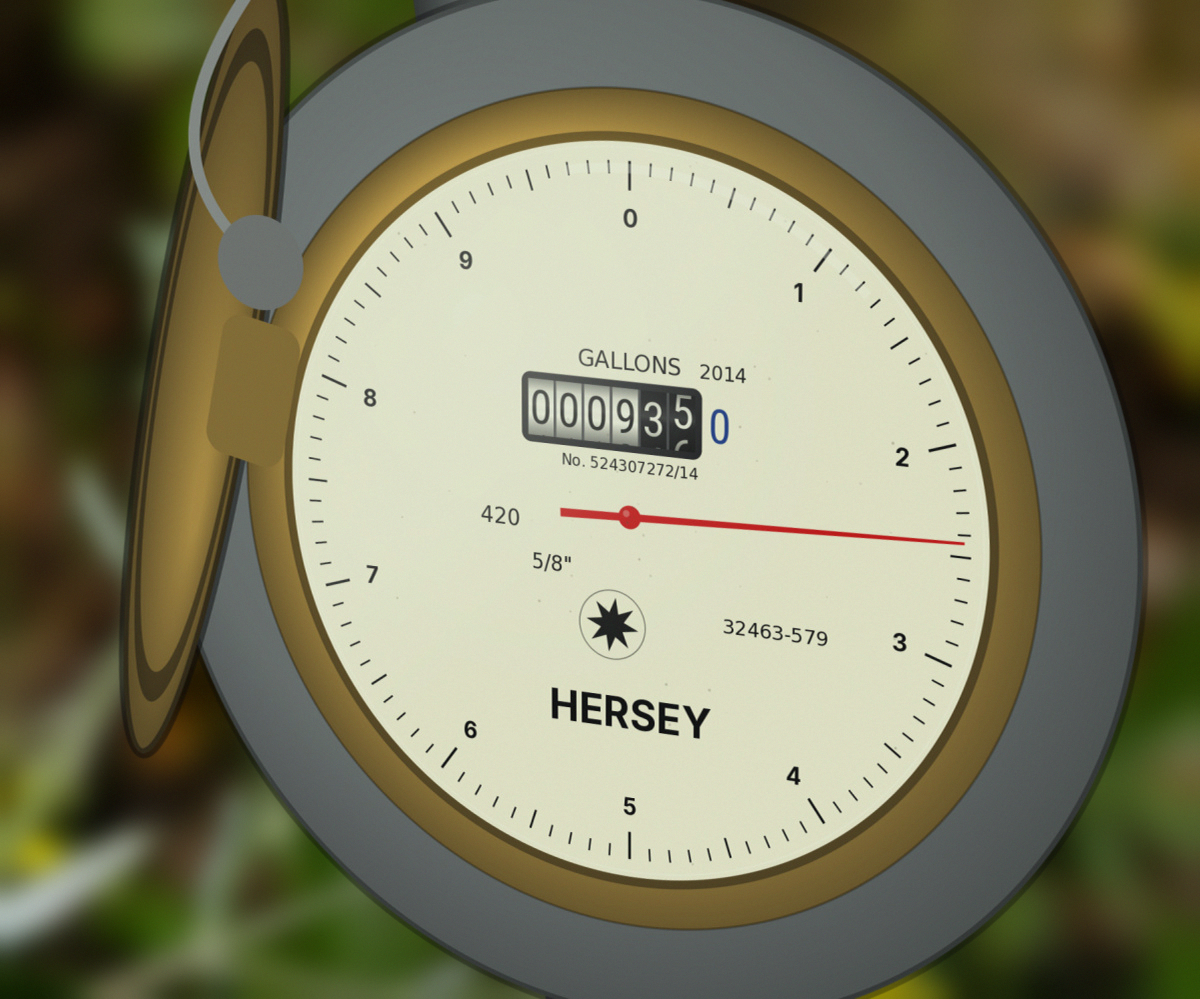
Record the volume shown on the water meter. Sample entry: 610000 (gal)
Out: 9352.4 (gal)
